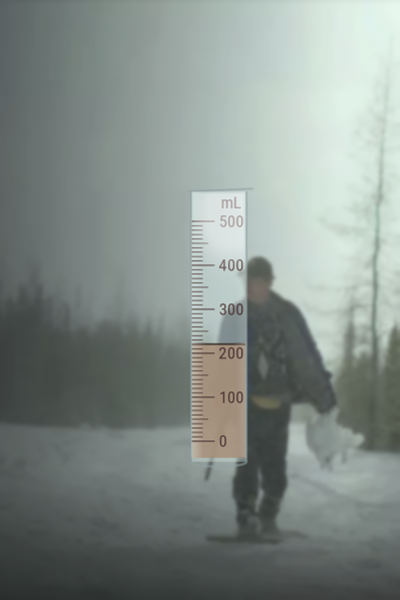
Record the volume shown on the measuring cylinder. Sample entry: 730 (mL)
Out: 220 (mL)
